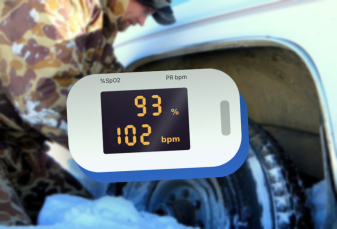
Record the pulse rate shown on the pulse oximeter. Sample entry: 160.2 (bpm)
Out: 102 (bpm)
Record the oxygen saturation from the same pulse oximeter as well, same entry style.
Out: 93 (%)
